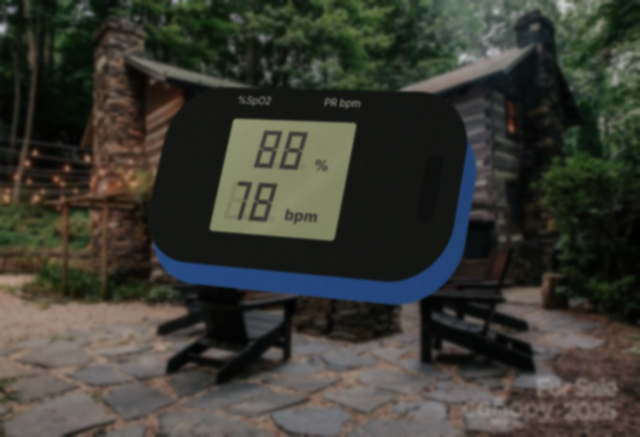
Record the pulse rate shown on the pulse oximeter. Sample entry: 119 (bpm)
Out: 78 (bpm)
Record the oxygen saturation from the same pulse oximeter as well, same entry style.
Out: 88 (%)
